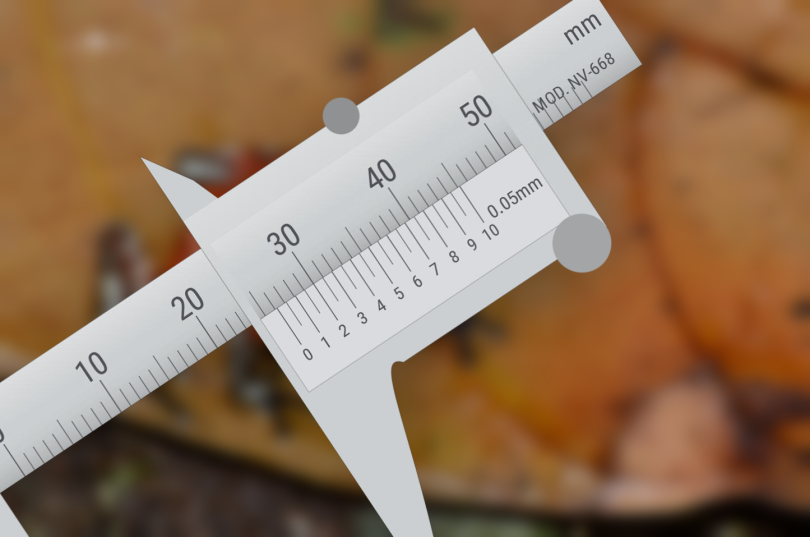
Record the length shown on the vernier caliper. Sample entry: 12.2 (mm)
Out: 26.2 (mm)
